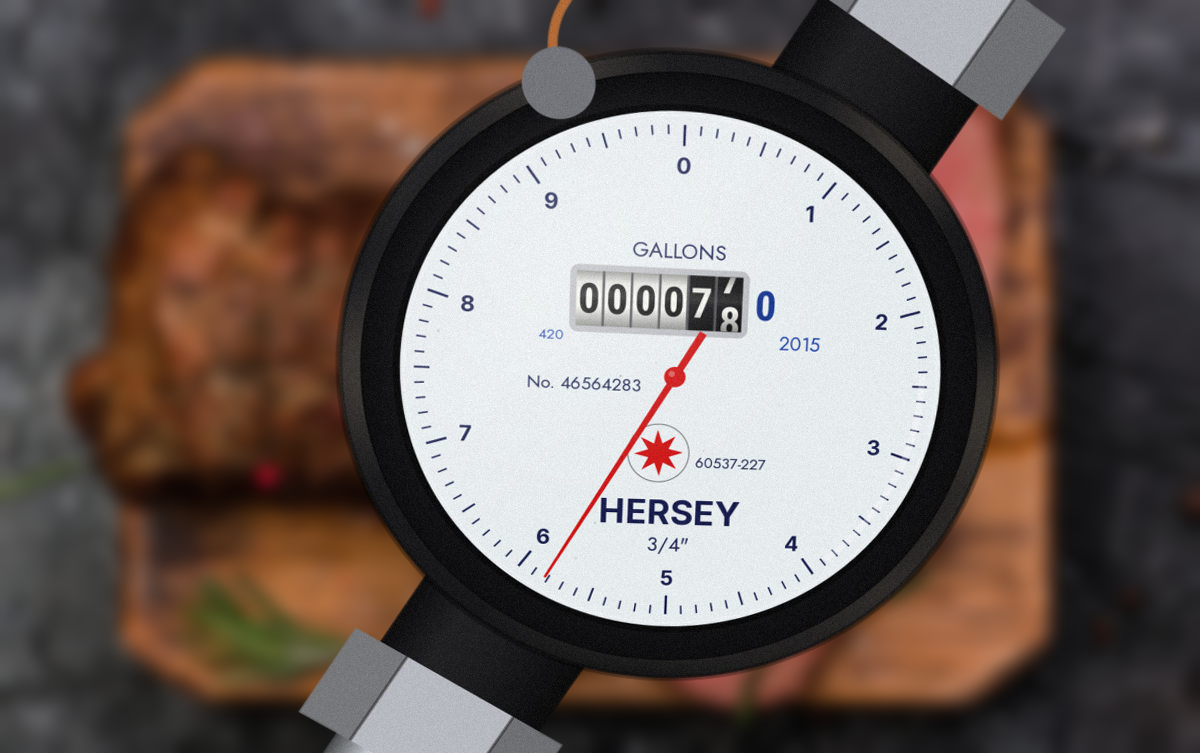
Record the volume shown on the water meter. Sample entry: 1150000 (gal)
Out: 775.8 (gal)
